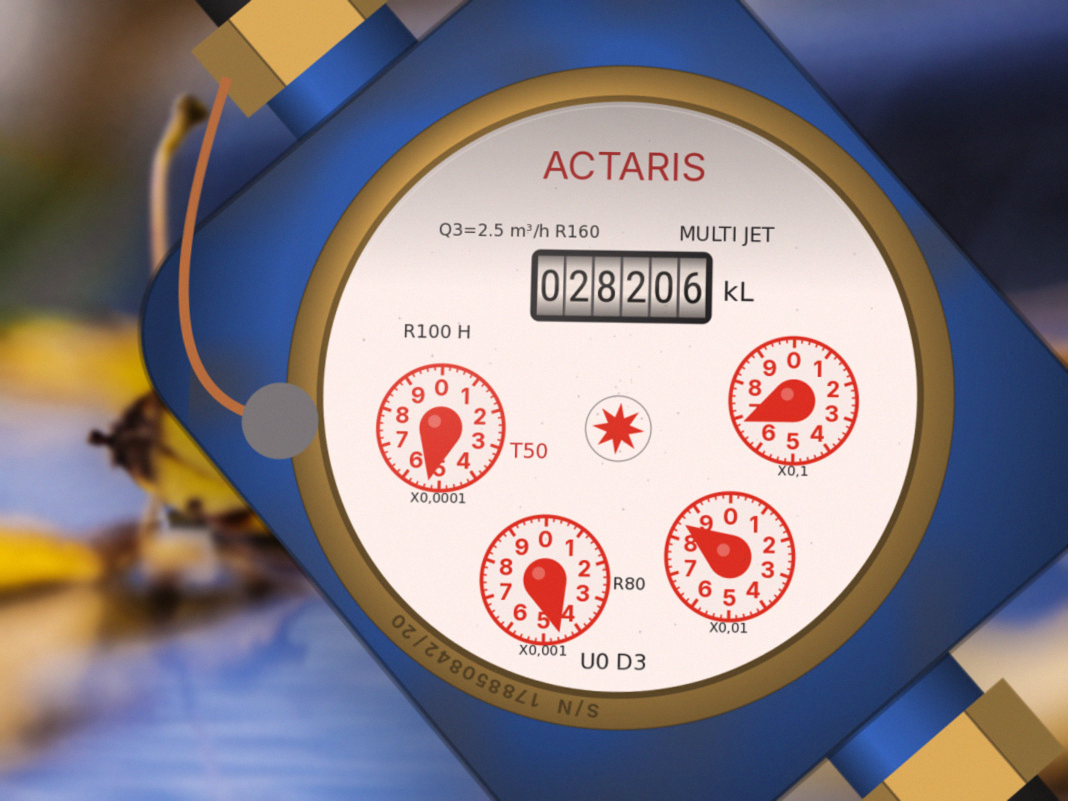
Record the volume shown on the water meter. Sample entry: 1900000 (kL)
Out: 28206.6845 (kL)
